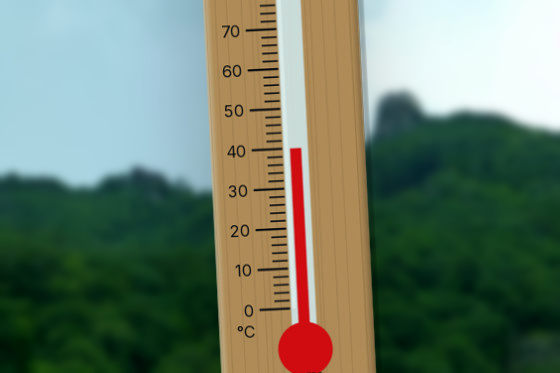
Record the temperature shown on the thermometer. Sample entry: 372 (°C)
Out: 40 (°C)
